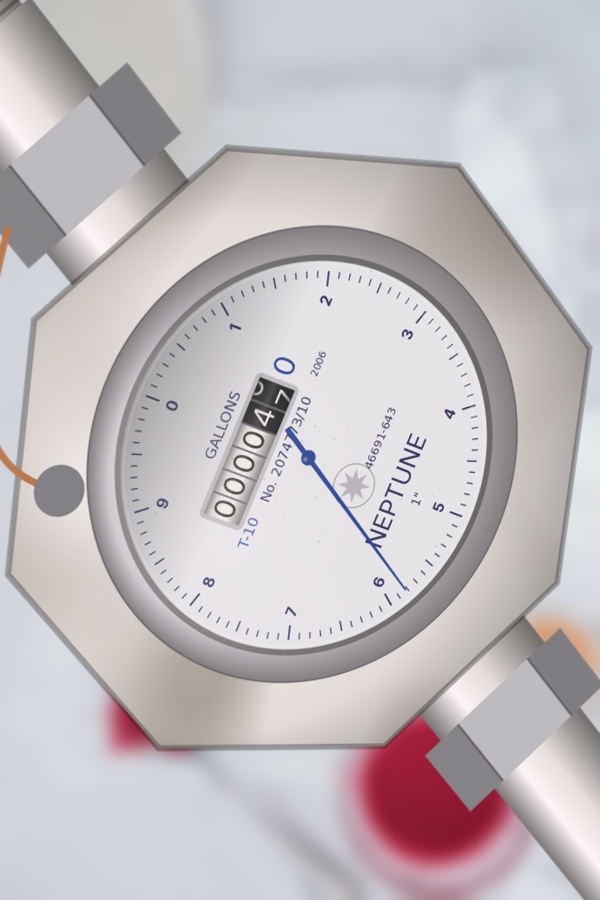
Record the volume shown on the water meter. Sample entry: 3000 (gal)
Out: 465.8 (gal)
